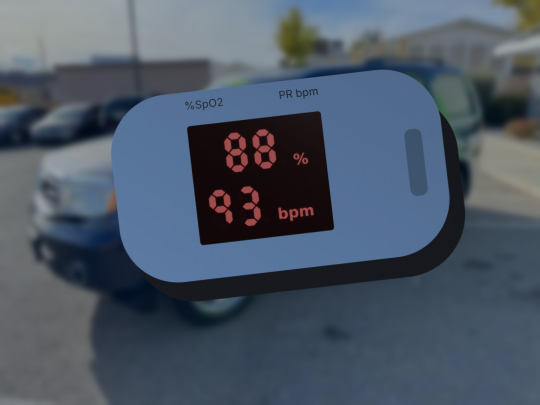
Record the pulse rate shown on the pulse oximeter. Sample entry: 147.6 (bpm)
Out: 93 (bpm)
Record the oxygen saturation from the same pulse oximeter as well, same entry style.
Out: 88 (%)
